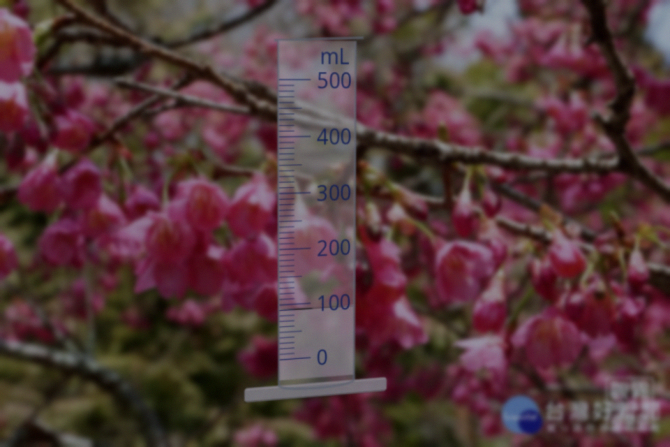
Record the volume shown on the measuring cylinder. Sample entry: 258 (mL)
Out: 90 (mL)
